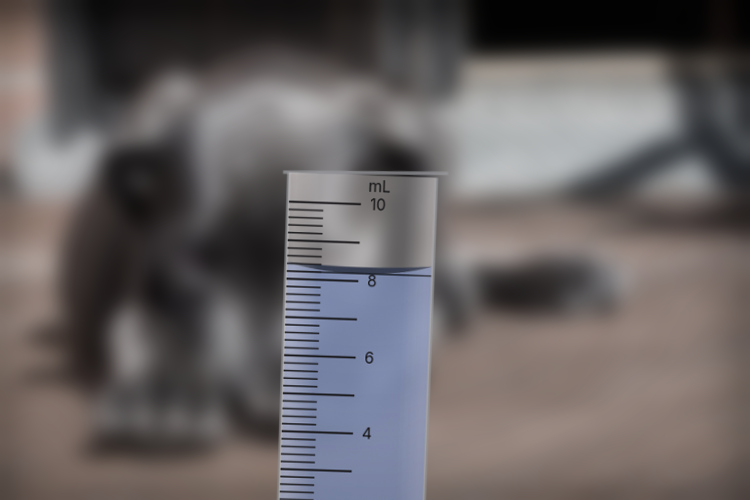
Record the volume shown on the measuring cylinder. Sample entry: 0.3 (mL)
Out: 8.2 (mL)
